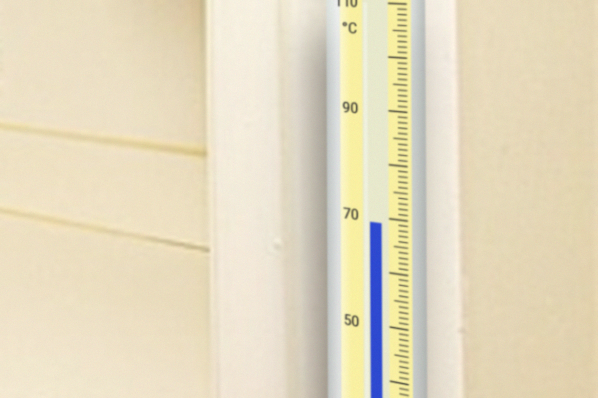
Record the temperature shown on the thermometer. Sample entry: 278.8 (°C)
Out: 69 (°C)
